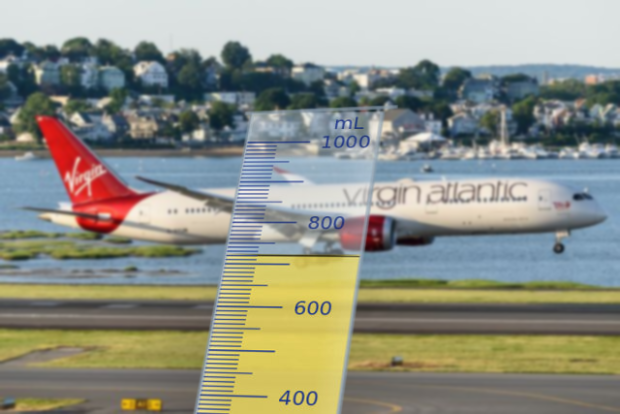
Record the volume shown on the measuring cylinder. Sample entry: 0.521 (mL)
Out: 720 (mL)
